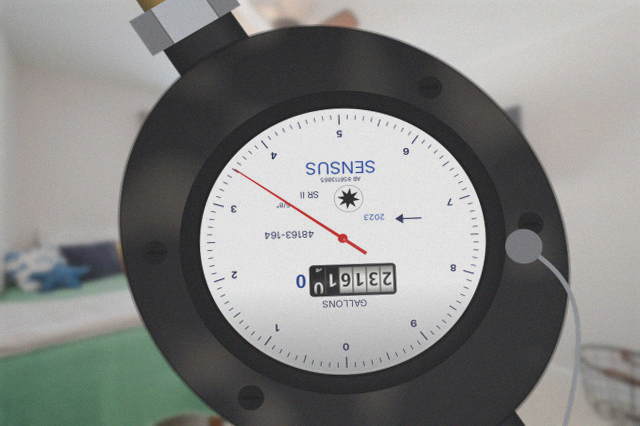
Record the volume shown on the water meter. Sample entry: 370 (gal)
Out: 2316103.5 (gal)
